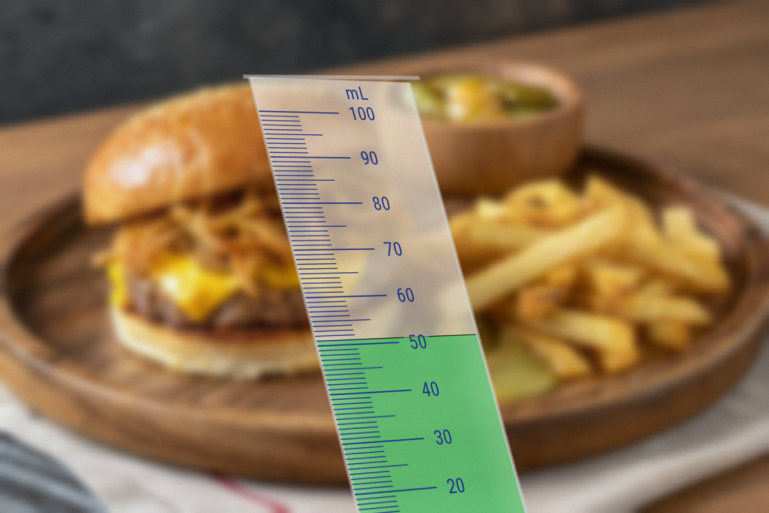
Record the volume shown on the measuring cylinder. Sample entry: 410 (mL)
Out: 51 (mL)
